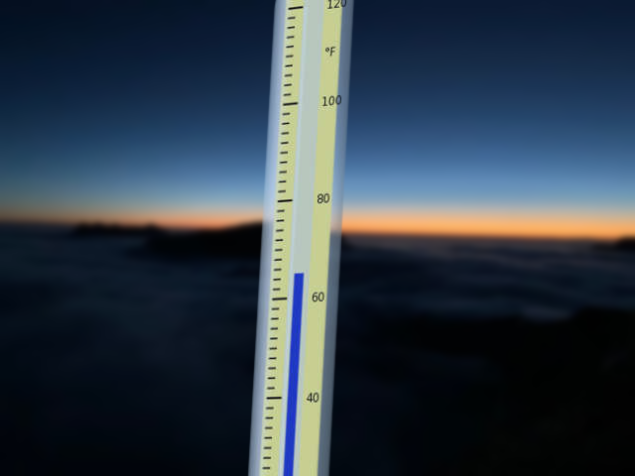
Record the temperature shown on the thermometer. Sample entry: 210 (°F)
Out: 65 (°F)
